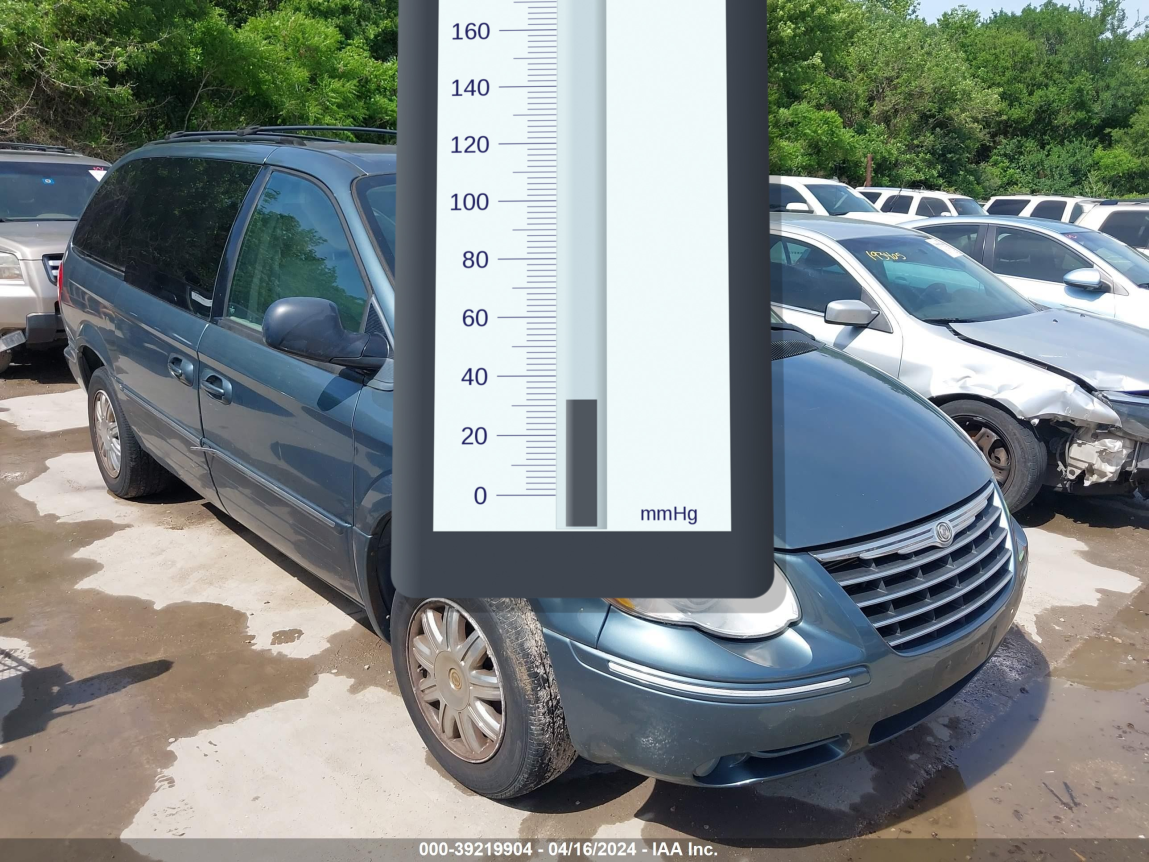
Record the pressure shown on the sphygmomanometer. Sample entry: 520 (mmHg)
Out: 32 (mmHg)
